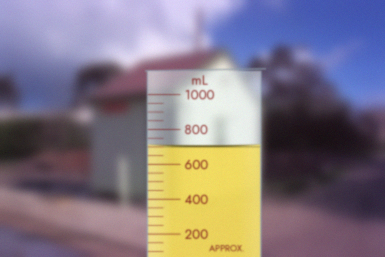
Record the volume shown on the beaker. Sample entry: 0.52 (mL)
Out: 700 (mL)
